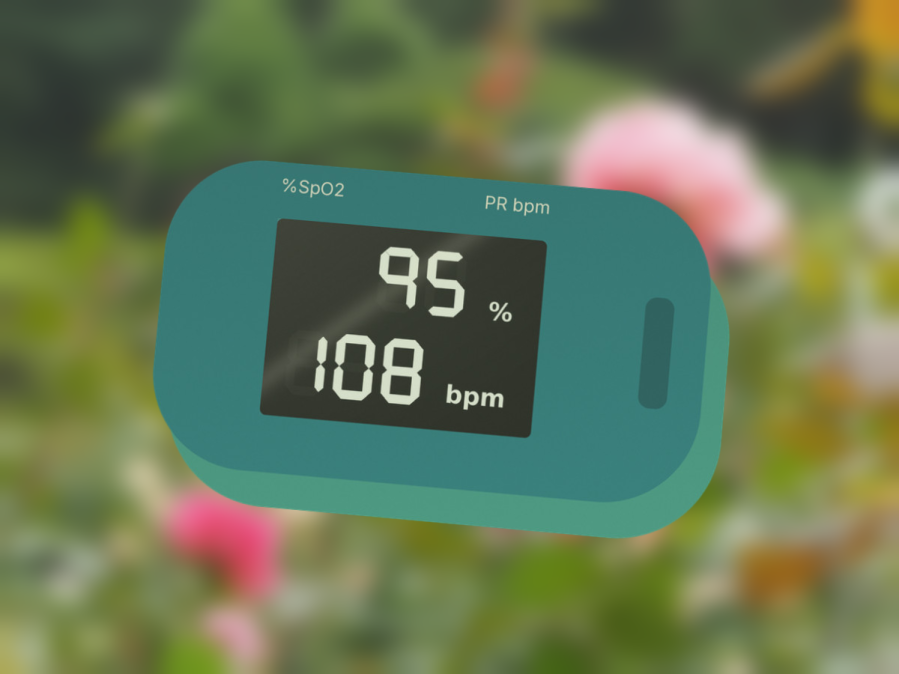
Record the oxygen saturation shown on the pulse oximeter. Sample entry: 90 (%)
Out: 95 (%)
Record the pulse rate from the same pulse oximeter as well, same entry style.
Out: 108 (bpm)
